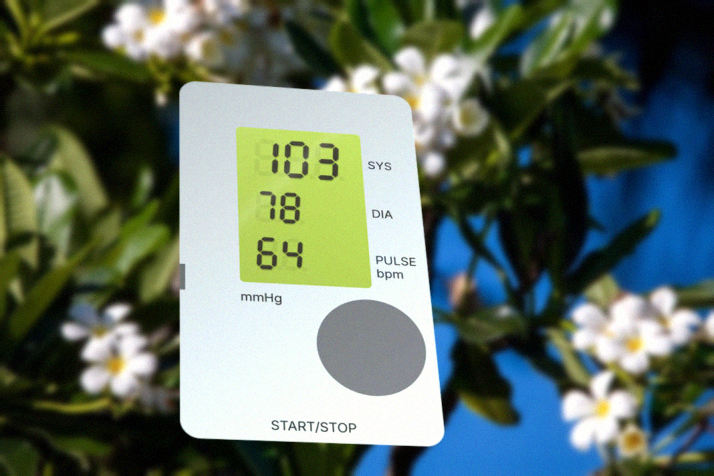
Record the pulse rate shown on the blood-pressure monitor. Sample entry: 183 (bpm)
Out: 64 (bpm)
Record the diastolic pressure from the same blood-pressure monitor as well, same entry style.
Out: 78 (mmHg)
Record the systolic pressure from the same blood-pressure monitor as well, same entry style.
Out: 103 (mmHg)
